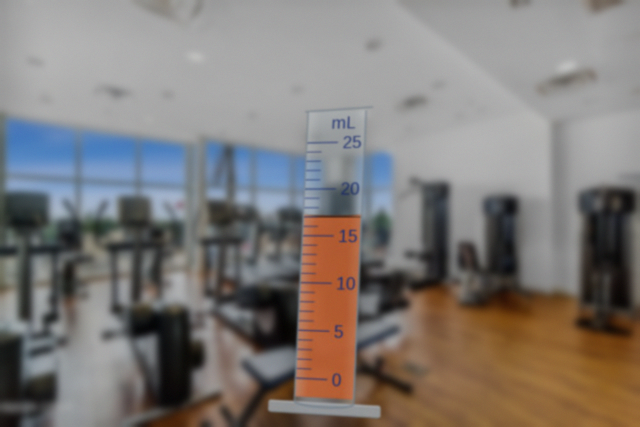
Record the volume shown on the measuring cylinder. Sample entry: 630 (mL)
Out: 17 (mL)
